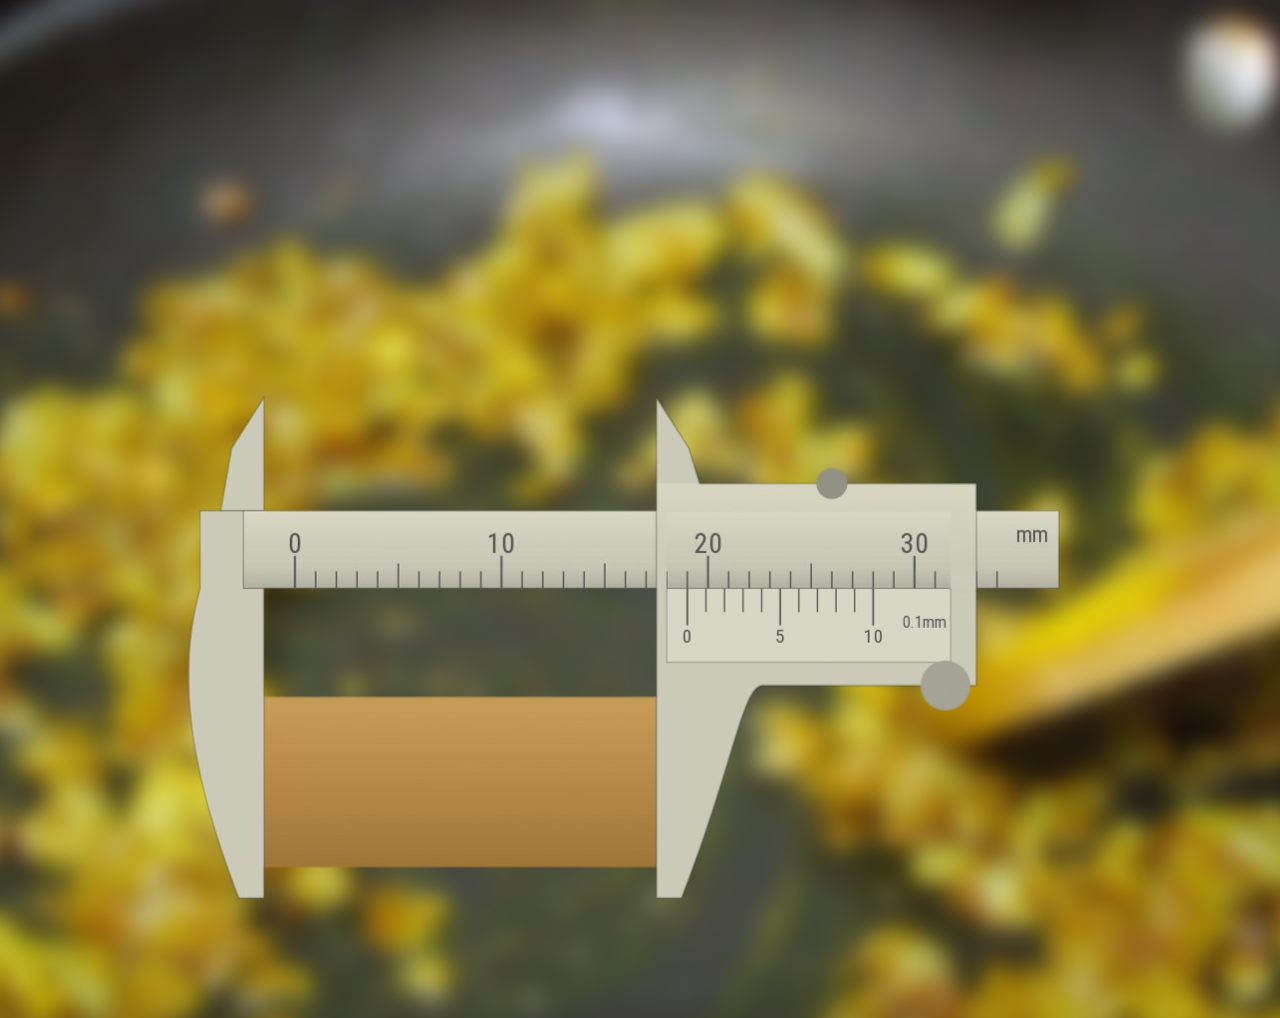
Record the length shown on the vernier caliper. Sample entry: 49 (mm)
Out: 19.0 (mm)
